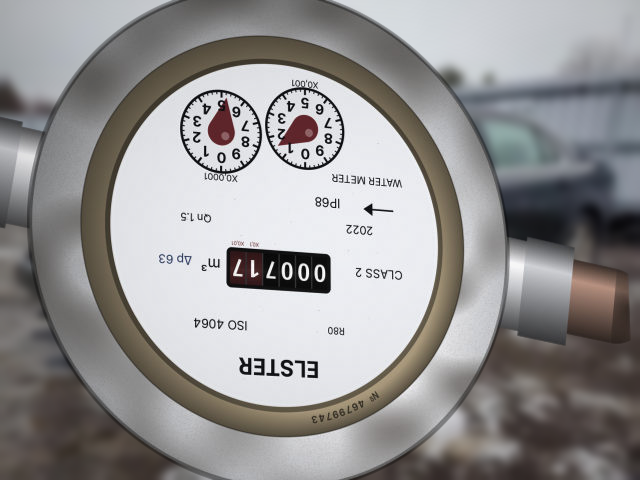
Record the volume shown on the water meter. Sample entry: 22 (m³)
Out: 7.1715 (m³)
